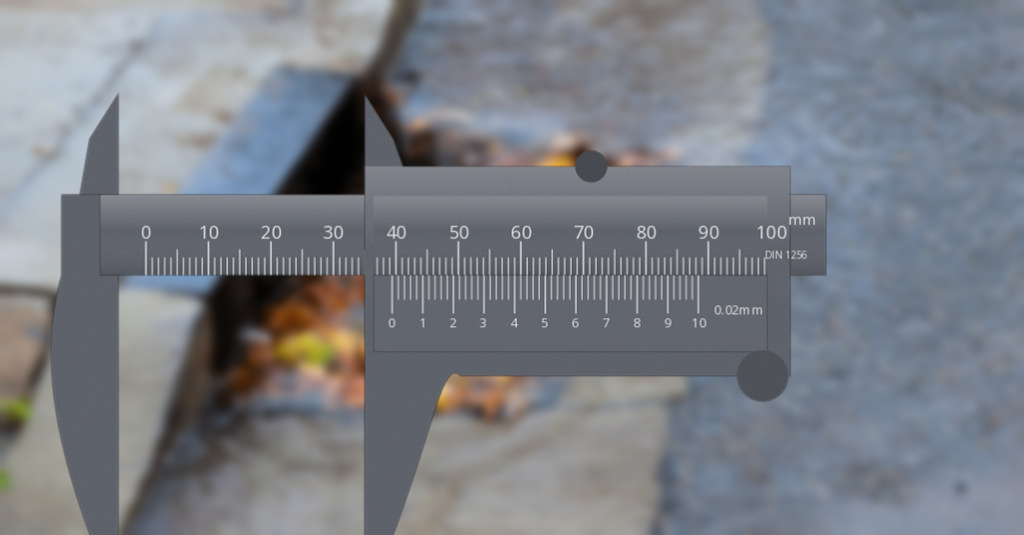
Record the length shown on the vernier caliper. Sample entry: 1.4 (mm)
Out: 39.4 (mm)
